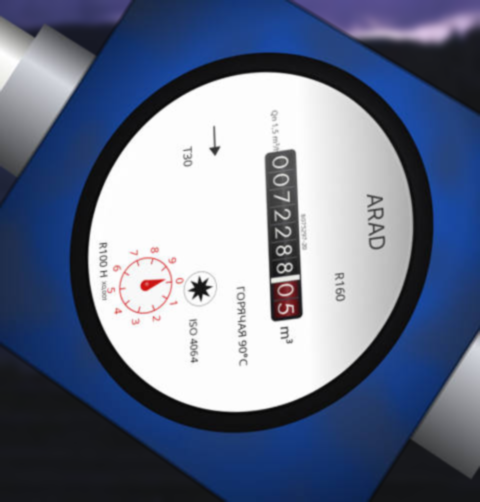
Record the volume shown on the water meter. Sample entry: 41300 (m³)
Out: 72288.049 (m³)
